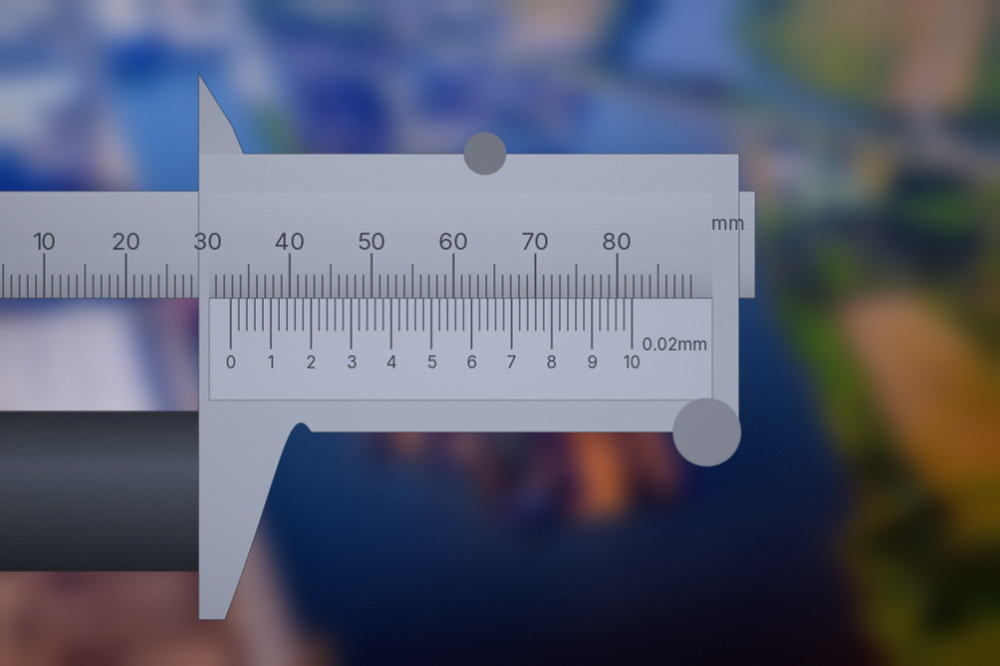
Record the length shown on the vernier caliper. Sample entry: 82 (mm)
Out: 32.8 (mm)
